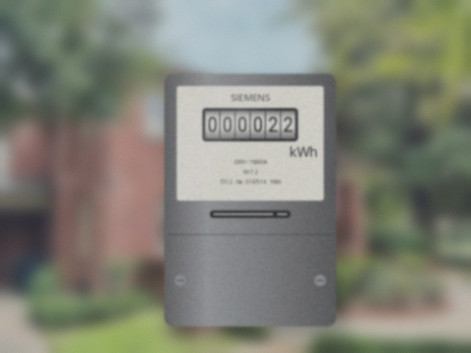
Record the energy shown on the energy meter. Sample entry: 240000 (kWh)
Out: 22 (kWh)
